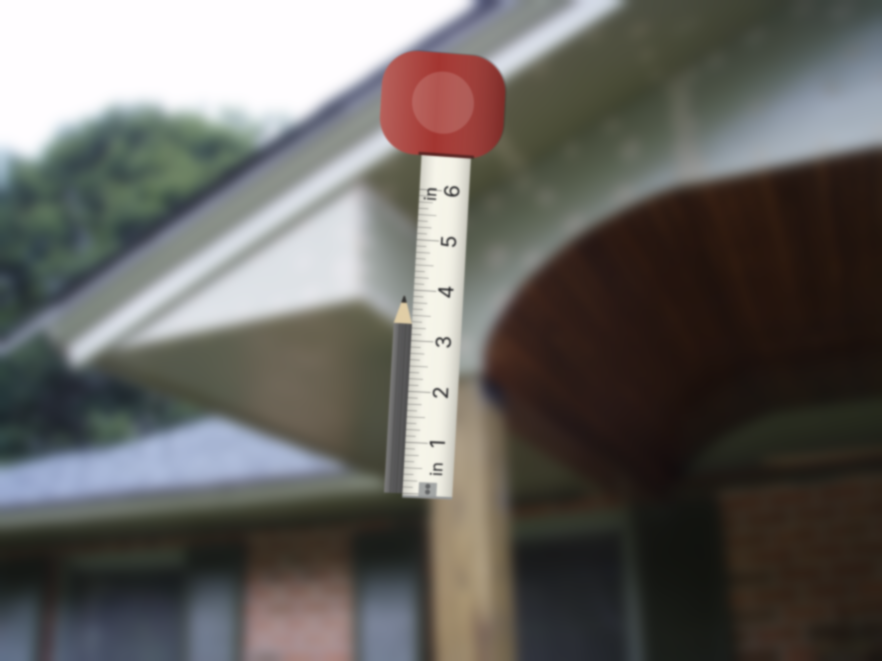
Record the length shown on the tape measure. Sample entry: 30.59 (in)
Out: 3.875 (in)
